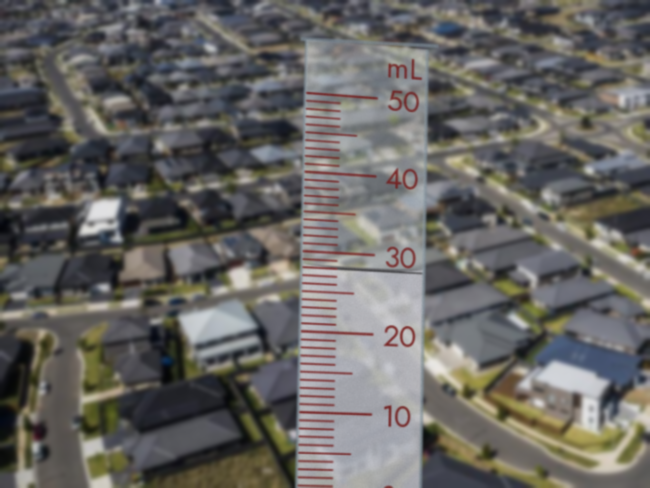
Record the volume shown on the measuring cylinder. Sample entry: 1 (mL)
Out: 28 (mL)
